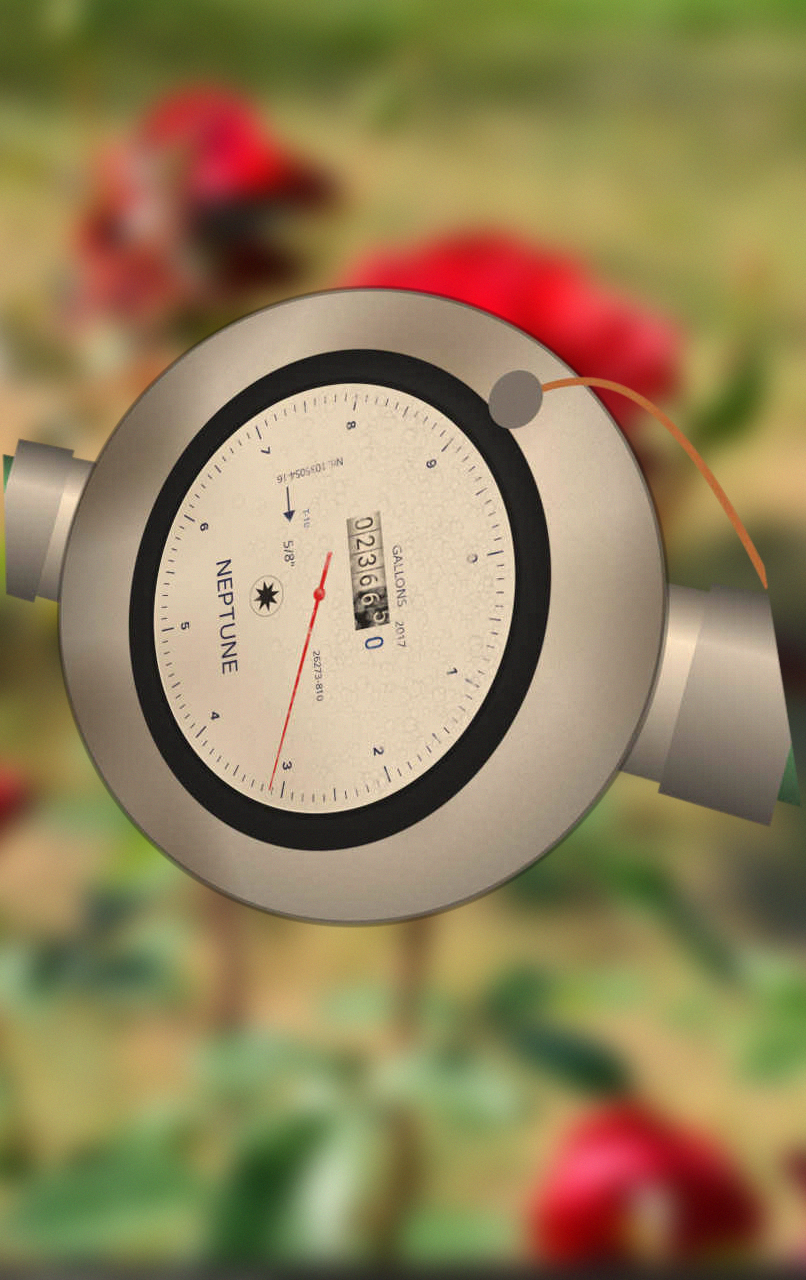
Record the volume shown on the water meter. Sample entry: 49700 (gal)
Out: 236653.1 (gal)
